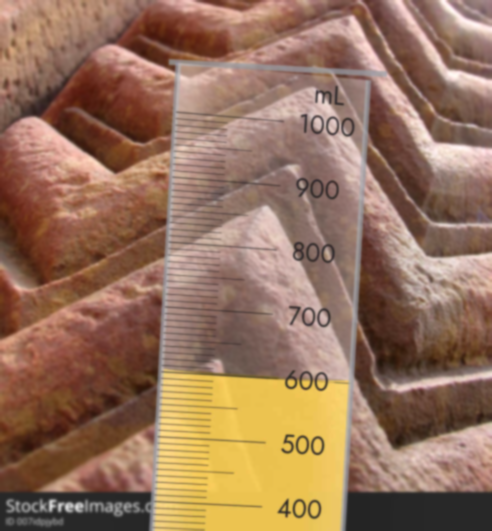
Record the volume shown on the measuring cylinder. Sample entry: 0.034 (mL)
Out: 600 (mL)
